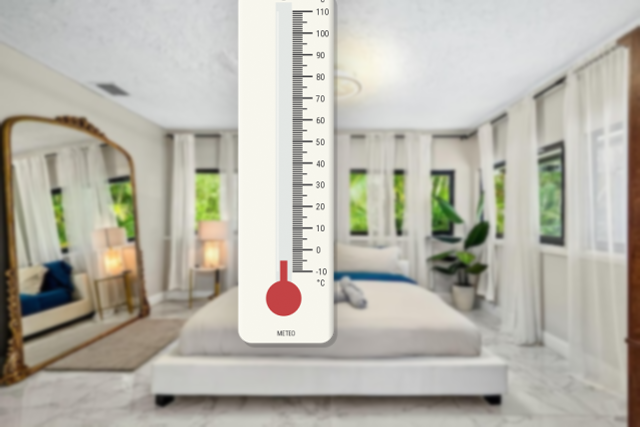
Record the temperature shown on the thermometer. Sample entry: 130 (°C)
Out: -5 (°C)
